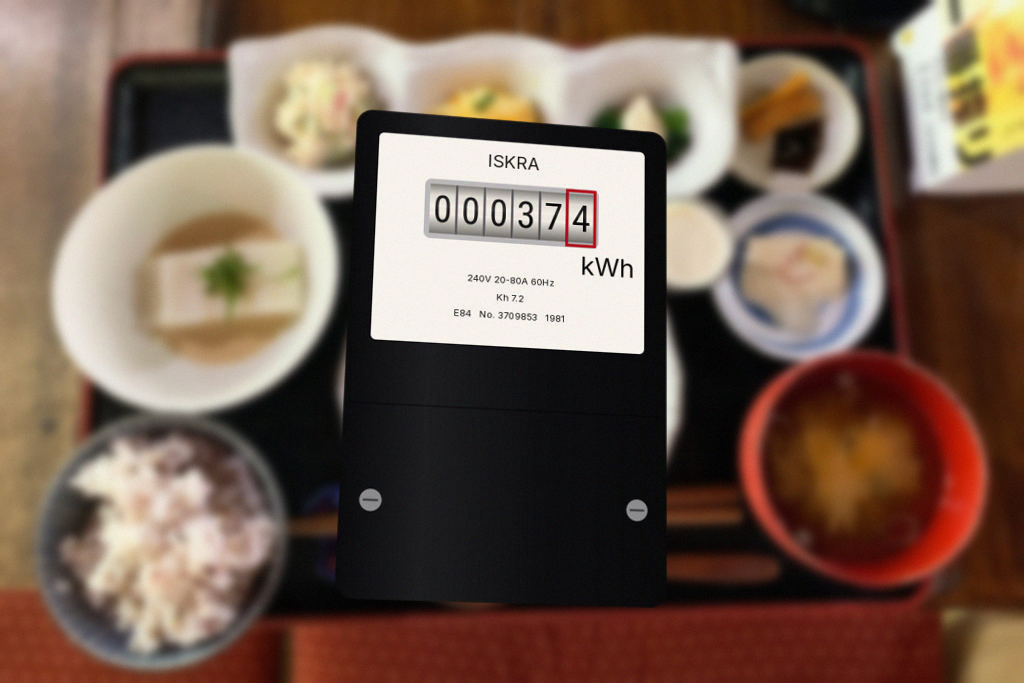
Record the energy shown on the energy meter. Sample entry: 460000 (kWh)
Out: 37.4 (kWh)
